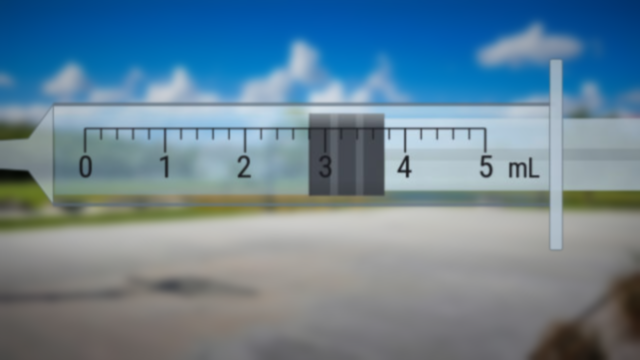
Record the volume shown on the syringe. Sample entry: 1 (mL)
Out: 2.8 (mL)
